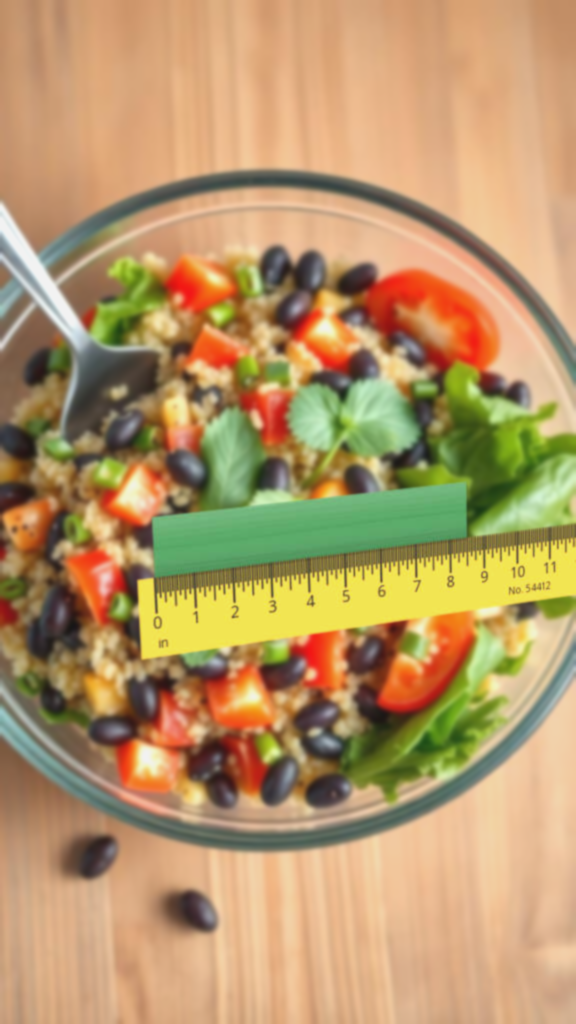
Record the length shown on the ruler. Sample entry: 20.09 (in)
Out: 8.5 (in)
